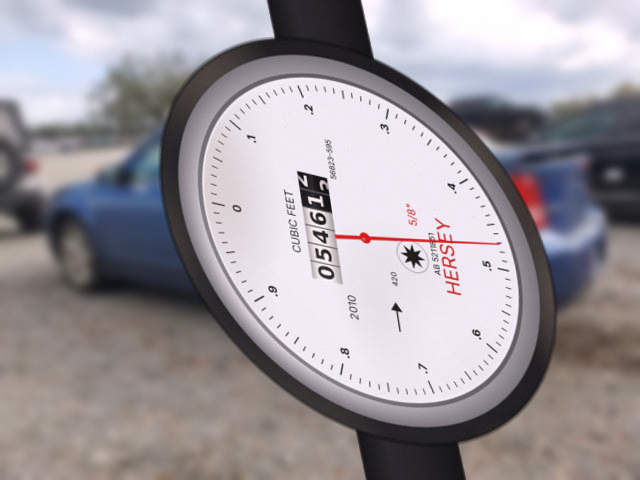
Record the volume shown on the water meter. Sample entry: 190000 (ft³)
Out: 54612.47 (ft³)
